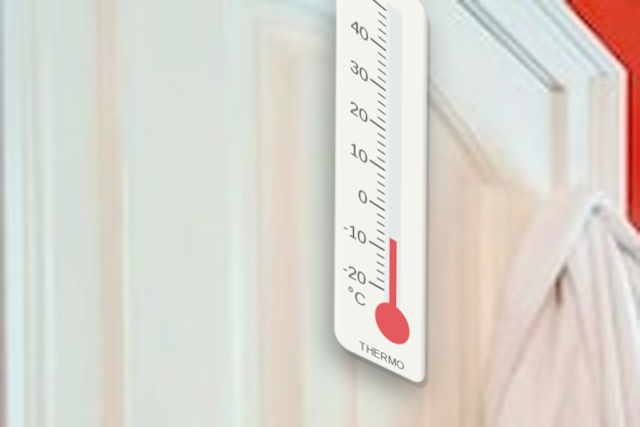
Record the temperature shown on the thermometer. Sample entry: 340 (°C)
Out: -6 (°C)
